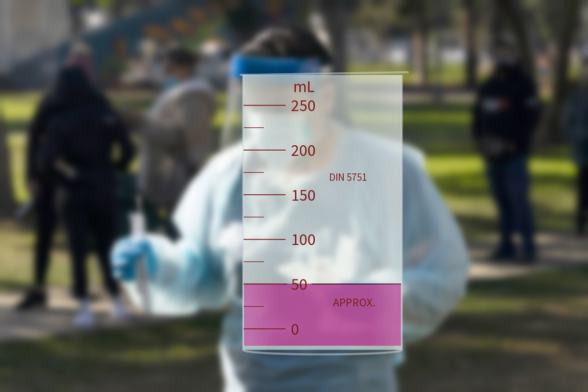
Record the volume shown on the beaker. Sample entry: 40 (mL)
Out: 50 (mL)
